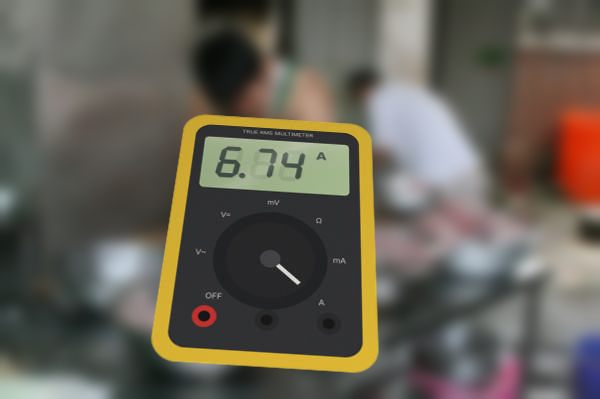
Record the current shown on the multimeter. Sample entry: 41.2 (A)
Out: 6.74 (A)
